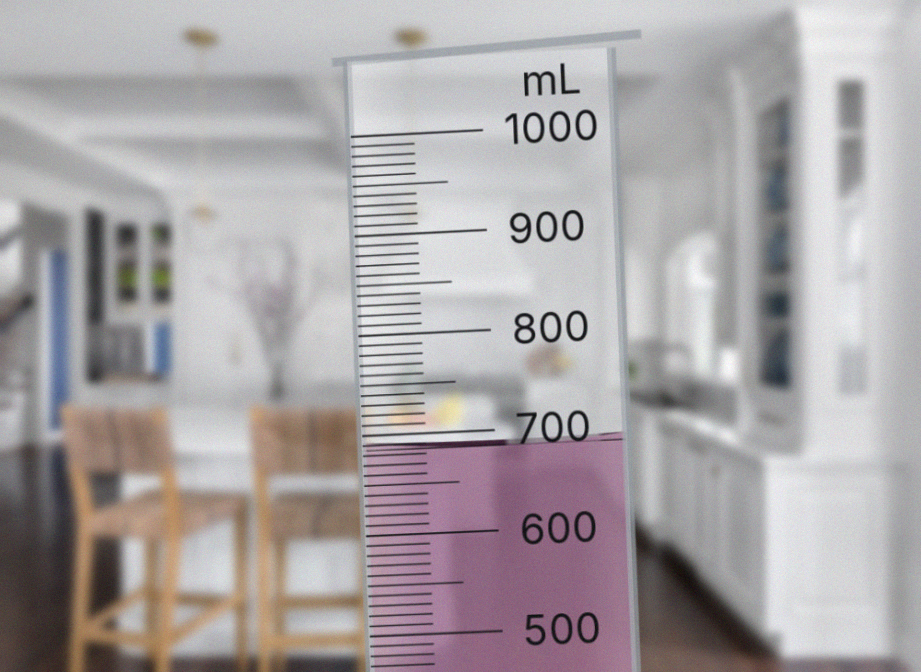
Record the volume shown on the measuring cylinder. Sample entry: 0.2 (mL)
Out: 685 (mL)
